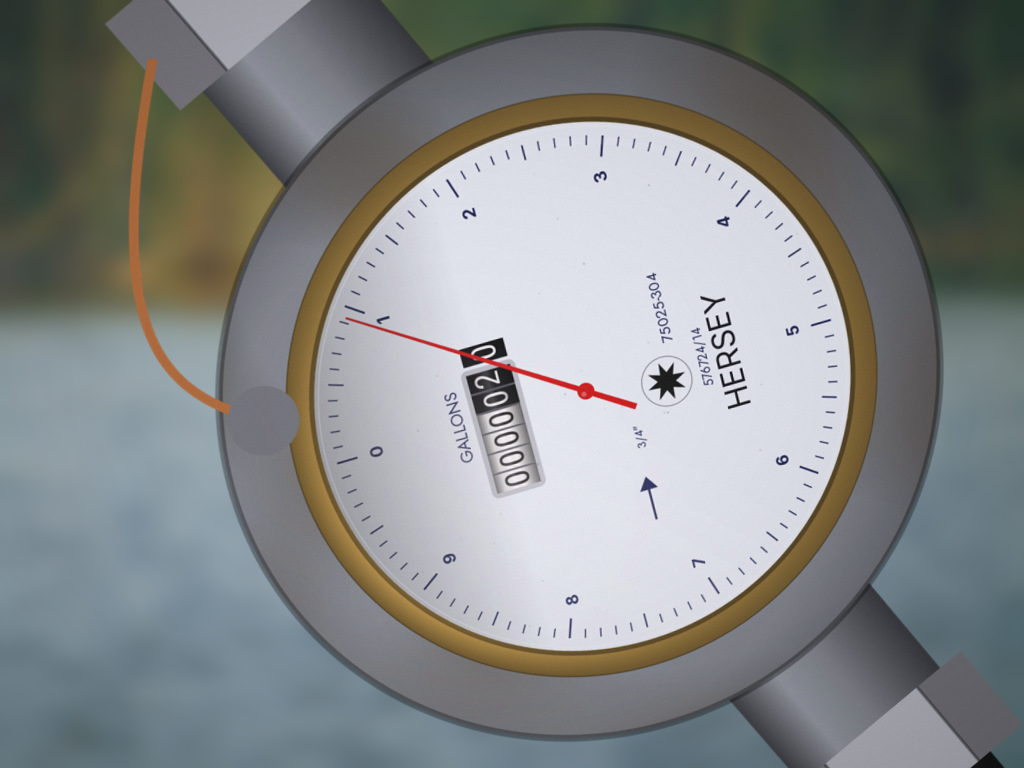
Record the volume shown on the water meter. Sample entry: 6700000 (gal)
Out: 20.9 (gal)
